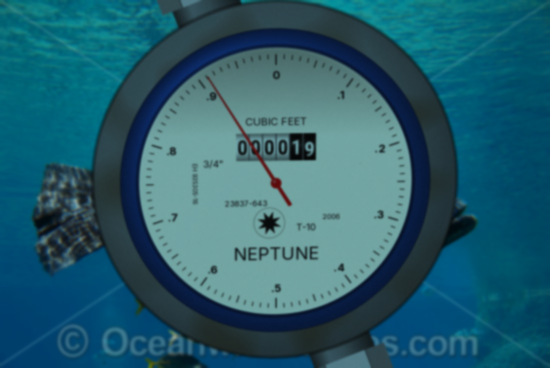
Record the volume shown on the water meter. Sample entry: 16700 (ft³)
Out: 18.91 (ft³)
